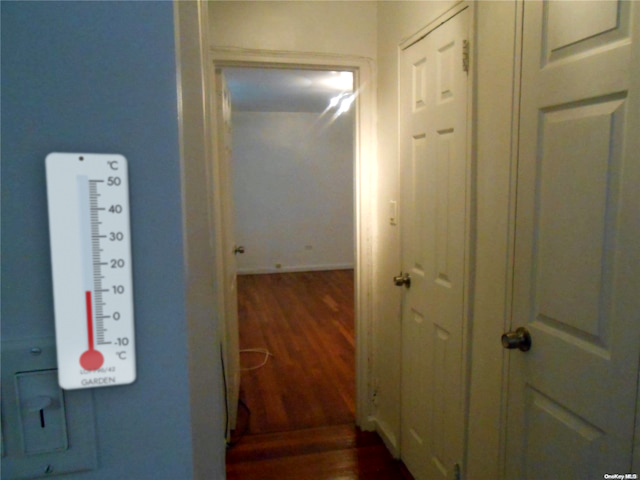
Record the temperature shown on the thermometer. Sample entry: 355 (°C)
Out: 10 (°C)
